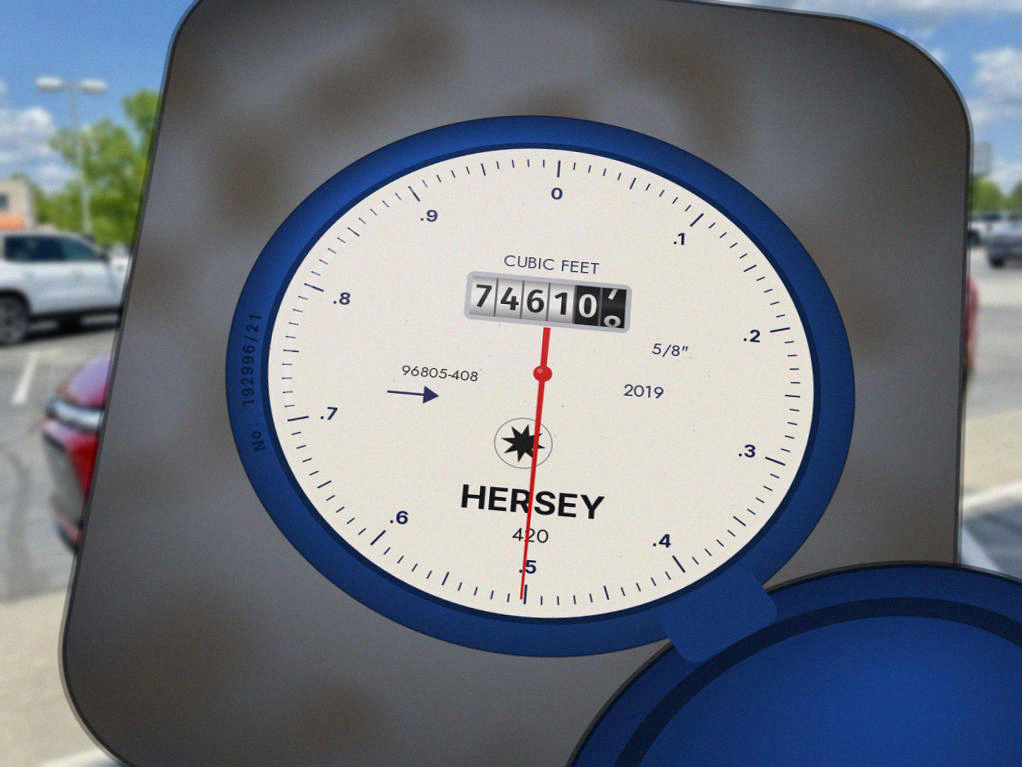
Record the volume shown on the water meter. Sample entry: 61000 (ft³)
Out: 746107.50 (ft³)
